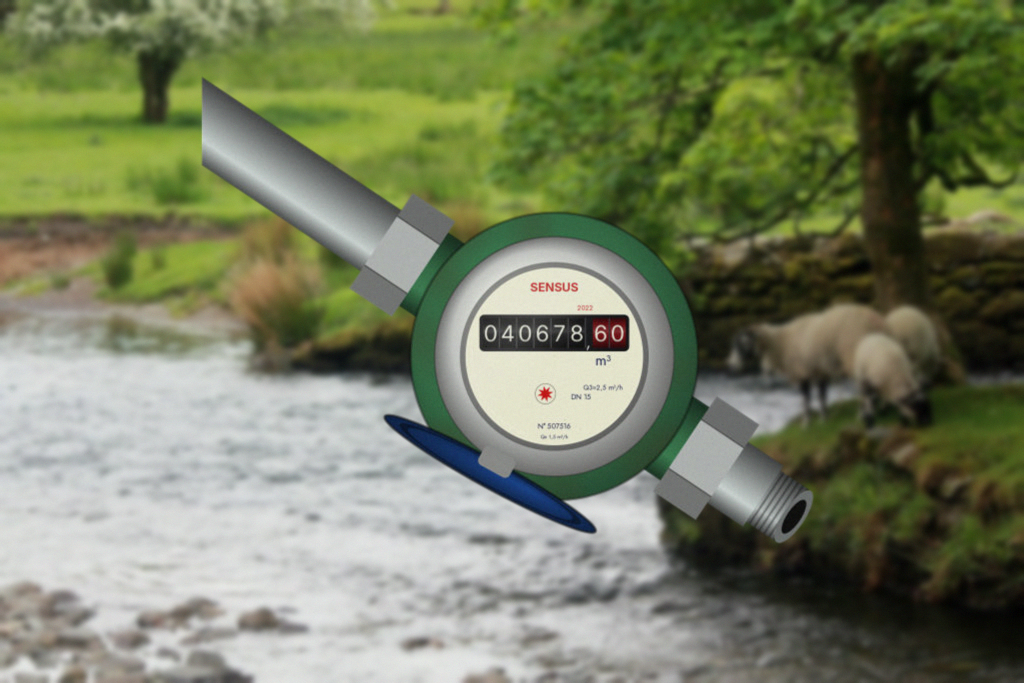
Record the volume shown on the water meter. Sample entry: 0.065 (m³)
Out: 40678.60 (m³)
